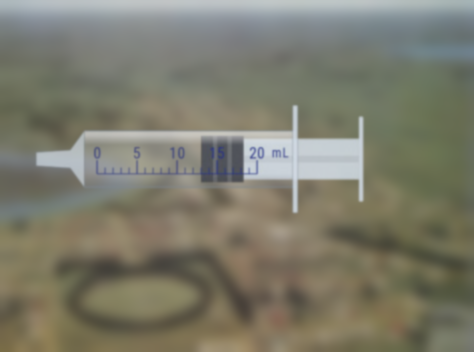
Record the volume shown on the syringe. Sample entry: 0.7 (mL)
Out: 13 (mL)
